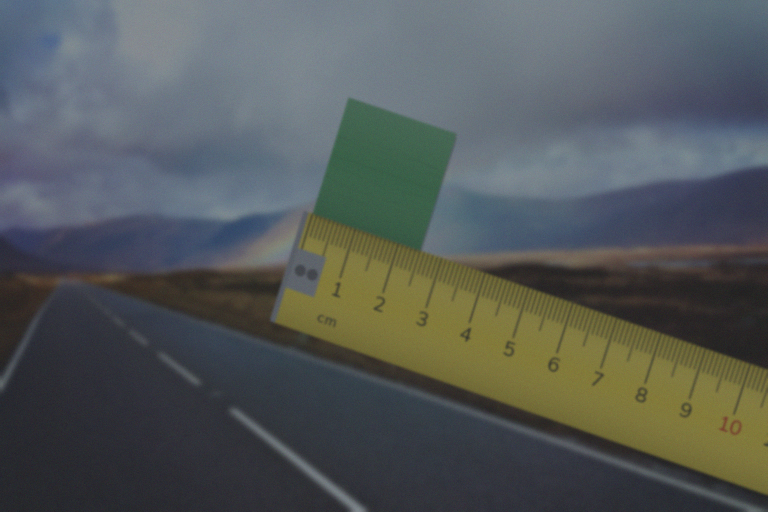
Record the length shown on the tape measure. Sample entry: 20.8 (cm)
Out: 2.5 (cm)
